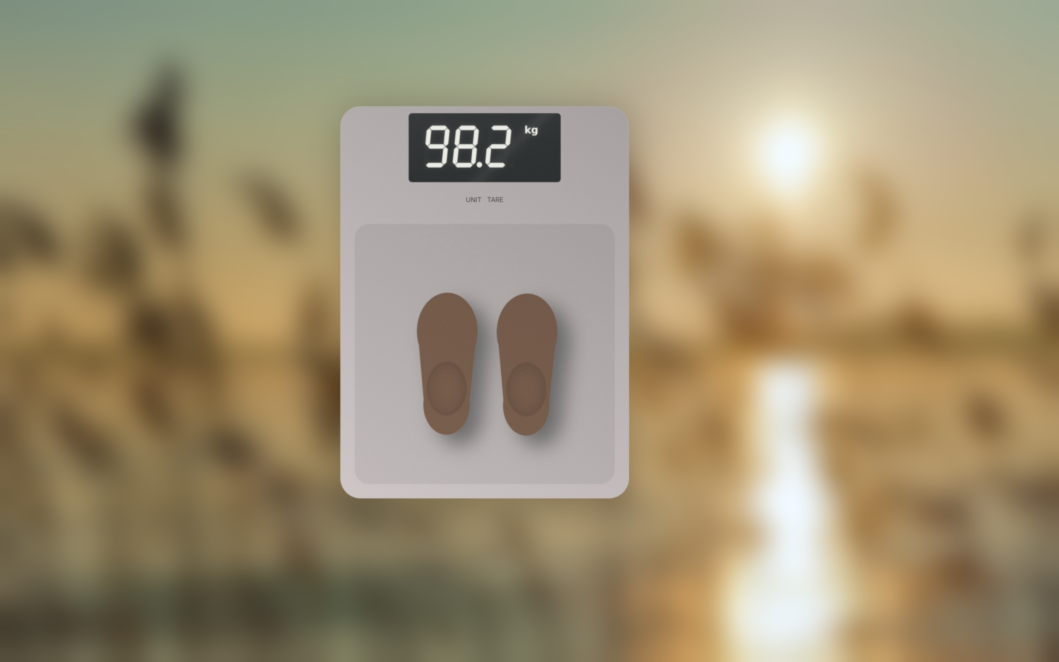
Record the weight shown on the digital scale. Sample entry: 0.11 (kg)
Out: 98.2 (kg)
